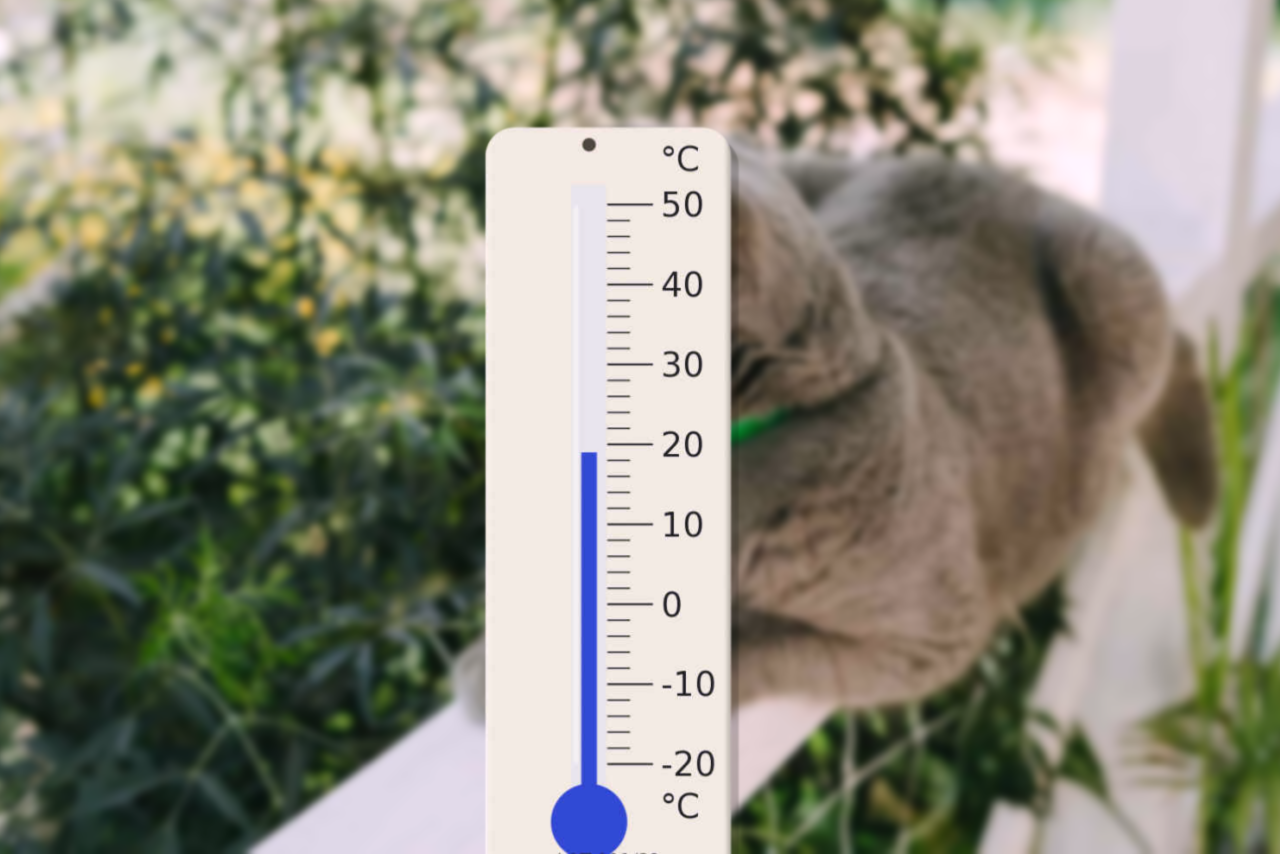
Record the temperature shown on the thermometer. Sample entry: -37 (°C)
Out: 19 (°C)
